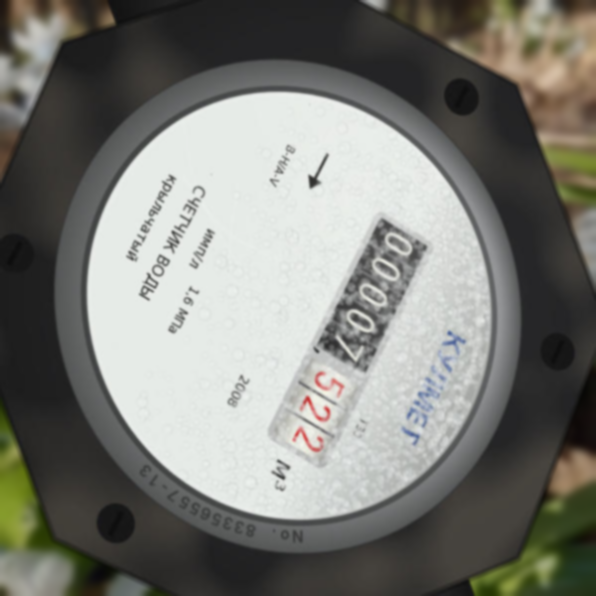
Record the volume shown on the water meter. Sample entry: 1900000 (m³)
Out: 7.522 (m³)
